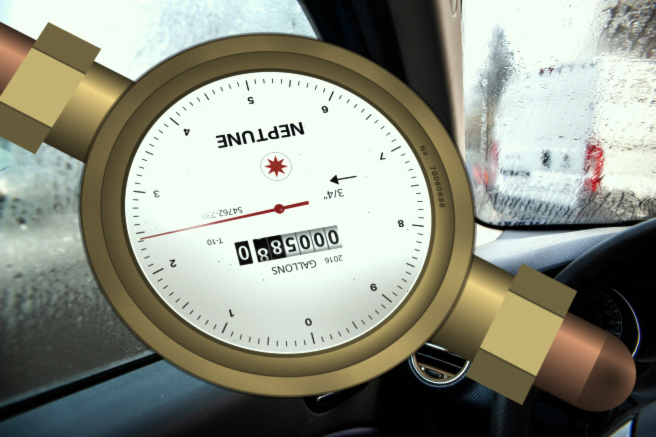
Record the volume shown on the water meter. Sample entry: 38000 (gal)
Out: 5882.4 (gal)
